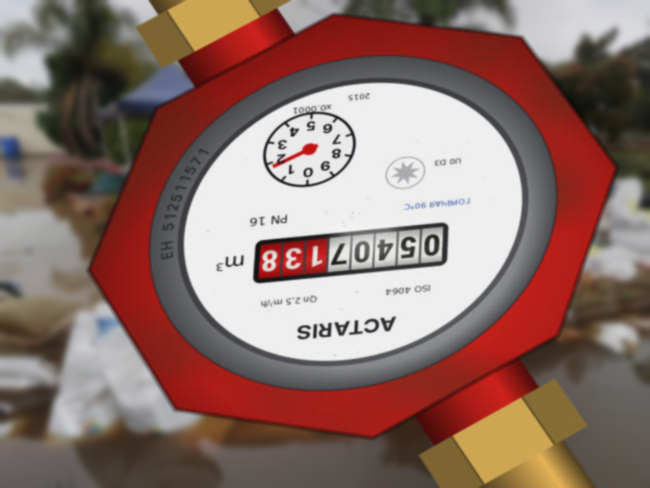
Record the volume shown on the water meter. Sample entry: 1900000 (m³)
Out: 5407.1381 (m³)
